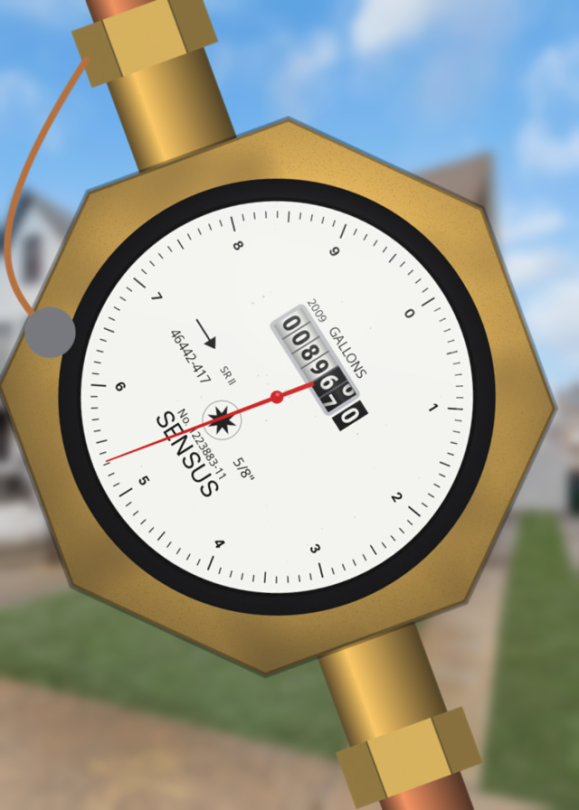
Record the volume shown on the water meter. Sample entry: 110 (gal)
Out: 89665.3 (gal)
